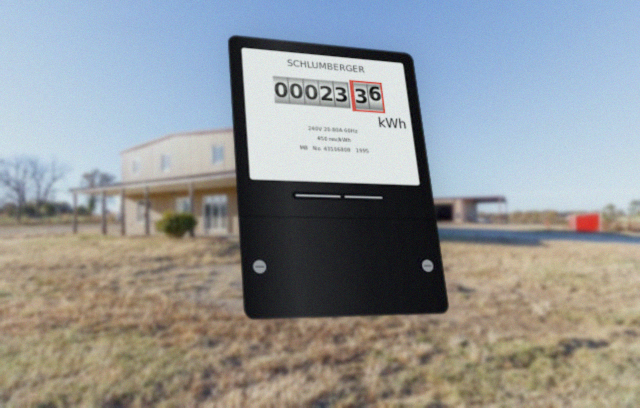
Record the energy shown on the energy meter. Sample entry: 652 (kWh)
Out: 23.36 (kWh)
